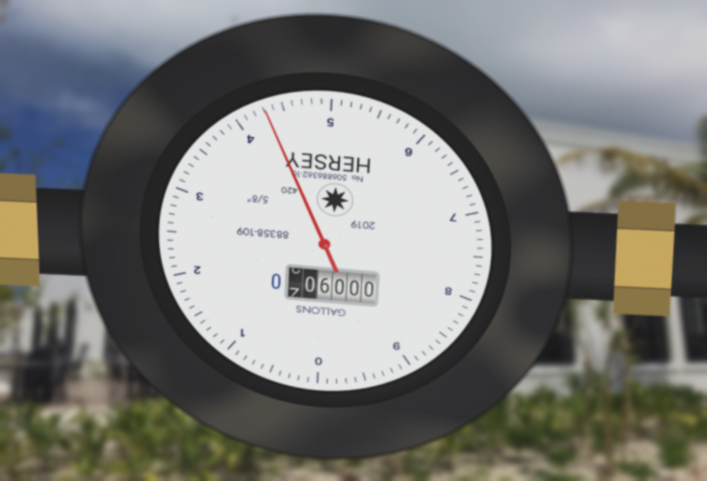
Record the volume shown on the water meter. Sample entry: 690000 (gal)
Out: 9024.3 (gal)
